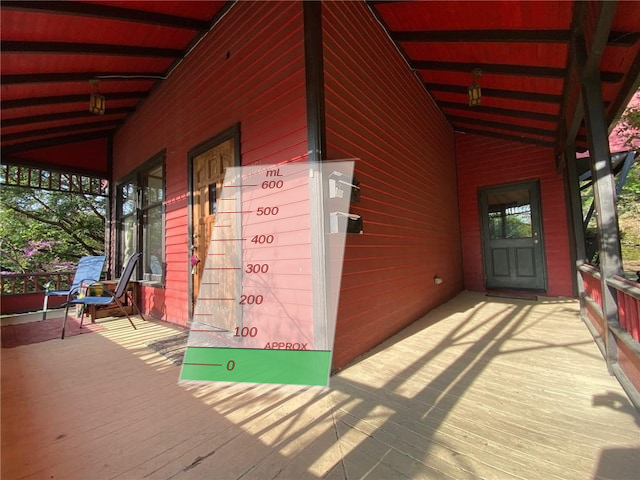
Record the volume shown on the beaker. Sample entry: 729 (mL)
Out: 50 (mL)
